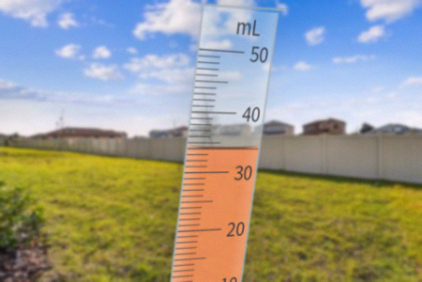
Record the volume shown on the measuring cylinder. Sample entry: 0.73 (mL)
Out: 34 (mL)
